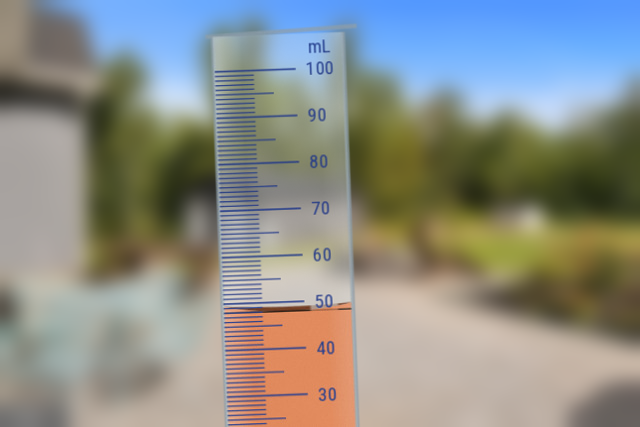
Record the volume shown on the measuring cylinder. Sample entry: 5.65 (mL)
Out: 48 (mL)
